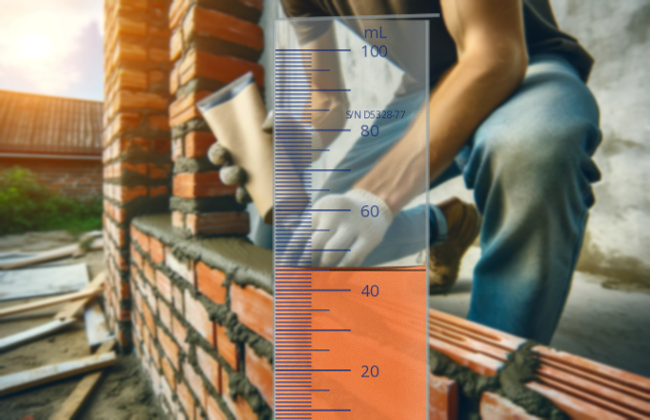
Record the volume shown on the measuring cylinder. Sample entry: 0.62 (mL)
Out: 45 (mL)
